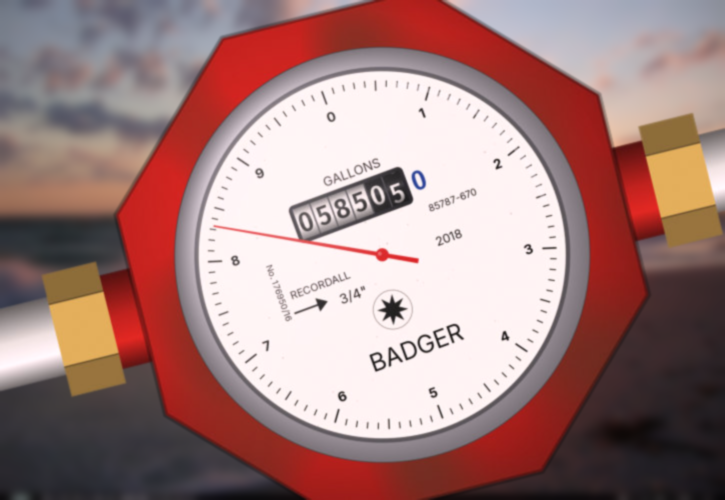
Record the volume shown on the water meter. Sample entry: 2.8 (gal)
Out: 585048.3 (gal)
